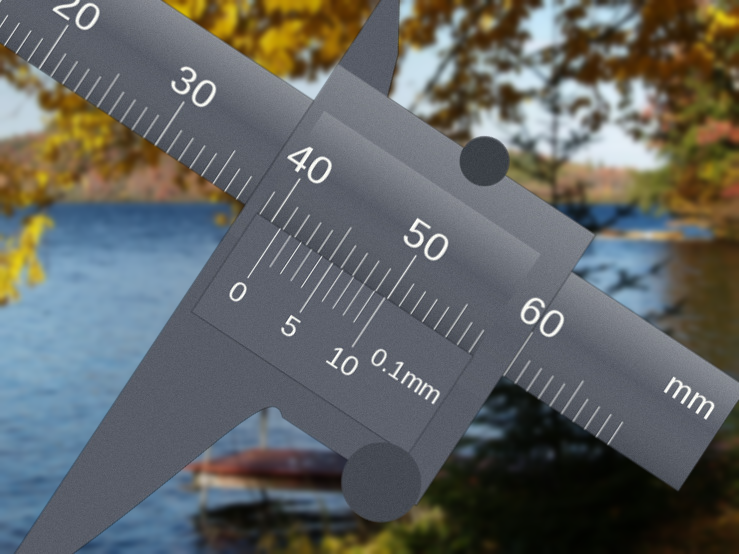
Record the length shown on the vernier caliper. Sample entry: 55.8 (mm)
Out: 40.8 (mm)
